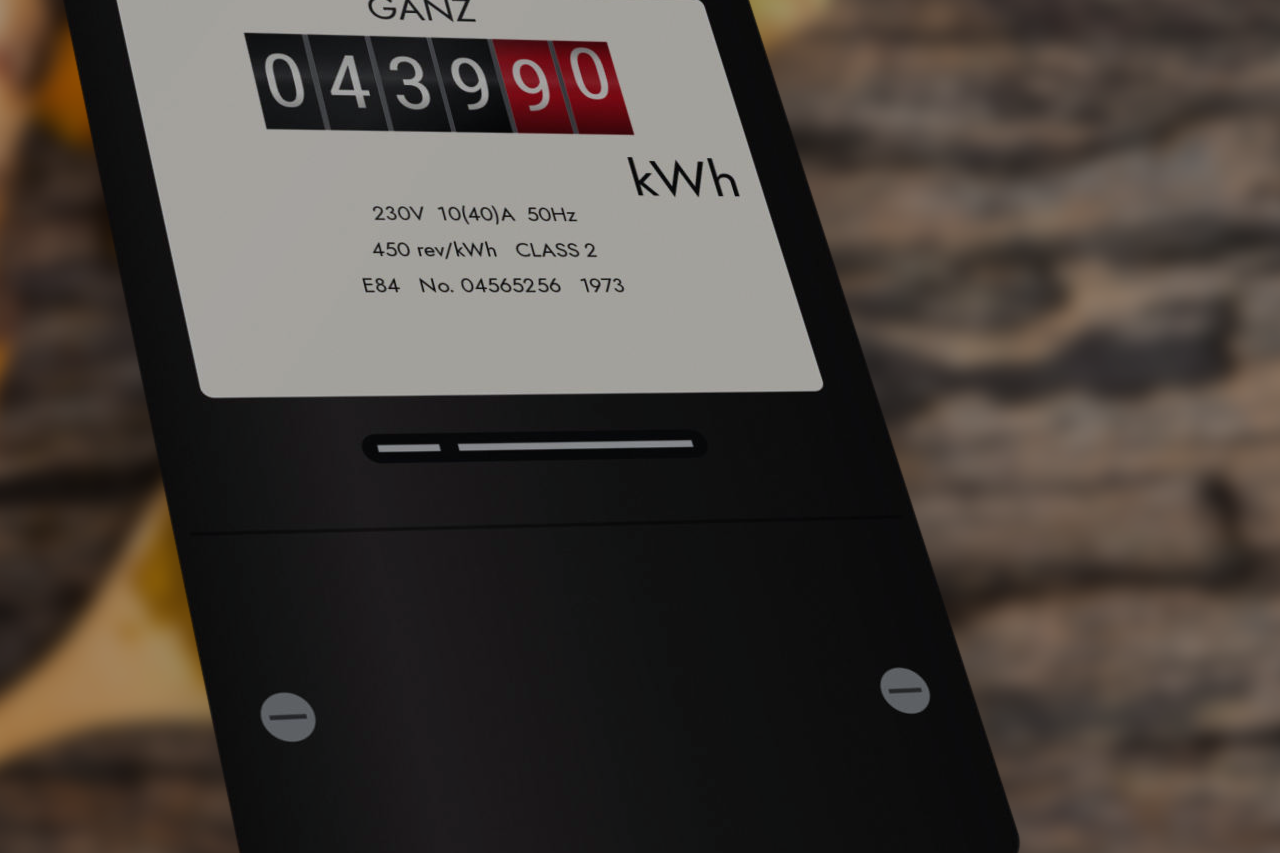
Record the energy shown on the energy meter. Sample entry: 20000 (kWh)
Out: 439.90 (kWh)
